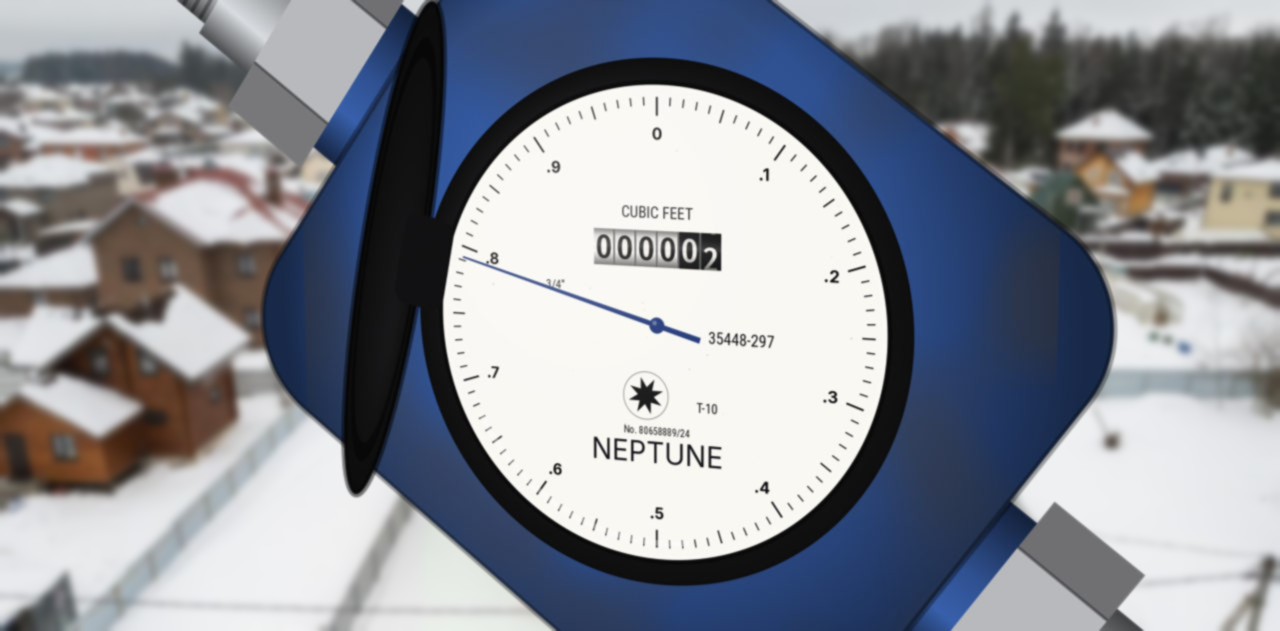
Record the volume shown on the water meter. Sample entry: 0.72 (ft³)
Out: 1.79 (ft³)
